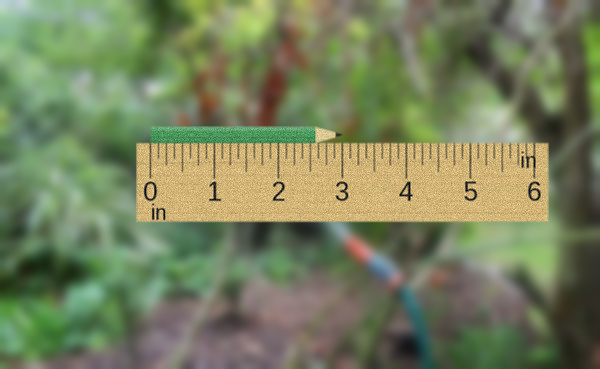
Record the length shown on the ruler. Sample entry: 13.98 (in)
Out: 3 (in)
